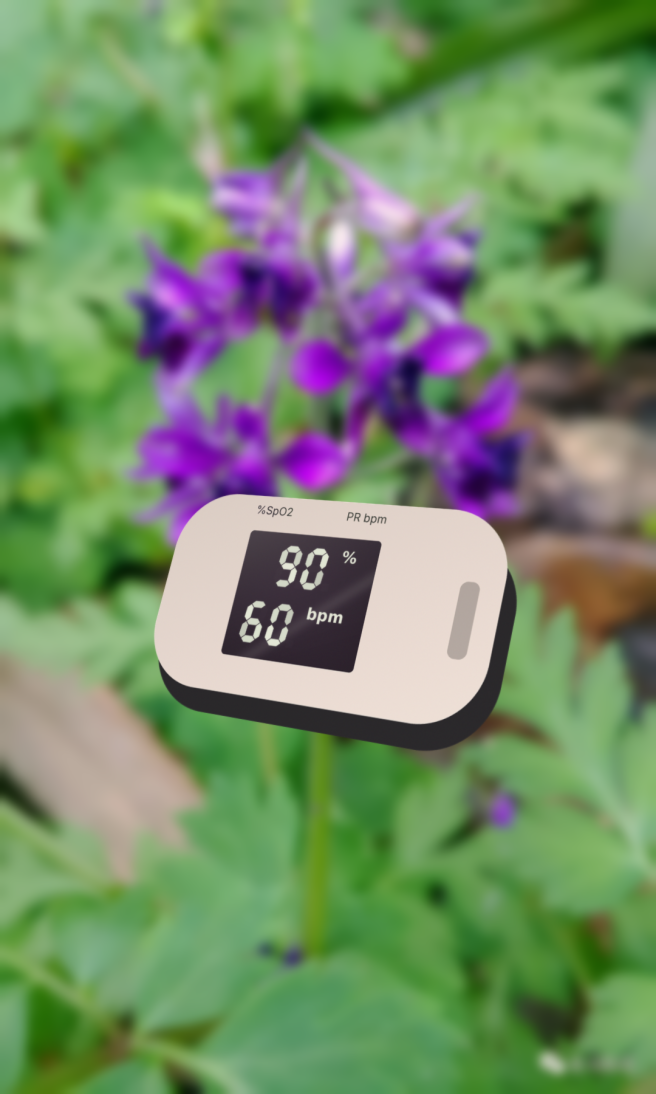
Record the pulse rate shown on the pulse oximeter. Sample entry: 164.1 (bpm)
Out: 60 (bpm)
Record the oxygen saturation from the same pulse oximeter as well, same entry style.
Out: 90 (%)
